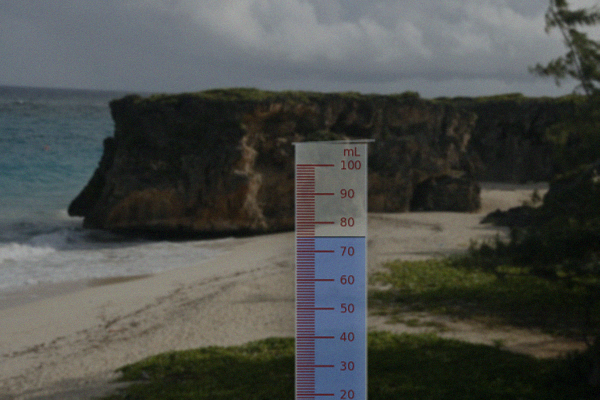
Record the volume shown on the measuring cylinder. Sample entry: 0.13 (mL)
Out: 75 (mL)
